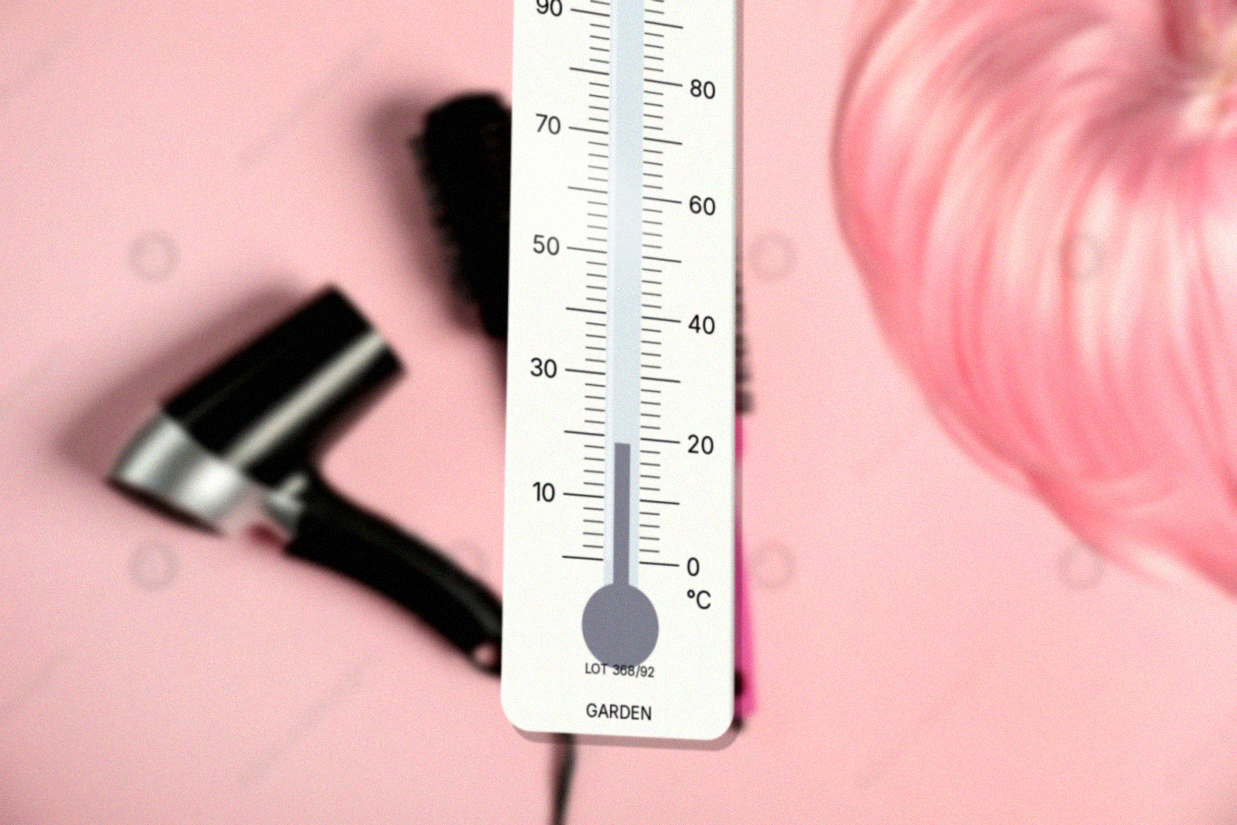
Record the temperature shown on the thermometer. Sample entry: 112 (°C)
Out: 19 (°C)
